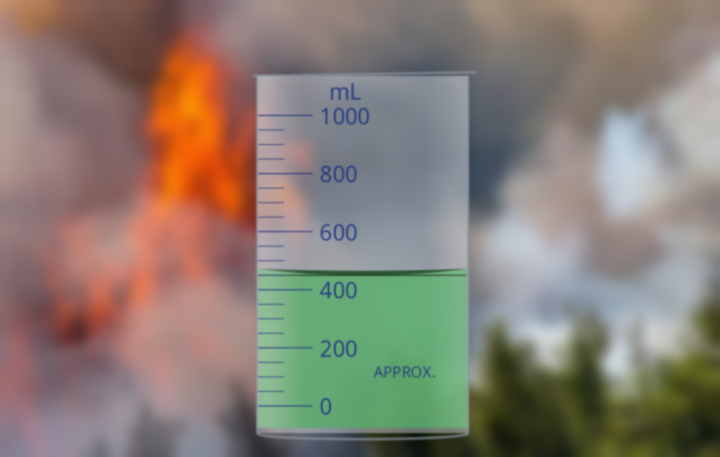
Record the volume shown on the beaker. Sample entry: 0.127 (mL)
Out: 450 (mL)
